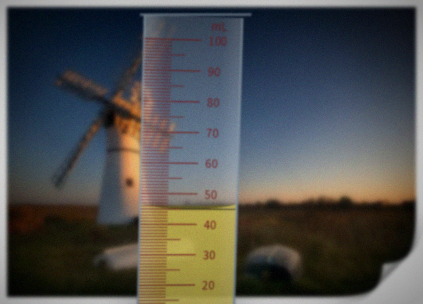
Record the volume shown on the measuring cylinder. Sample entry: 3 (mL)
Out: 45 (mL)
